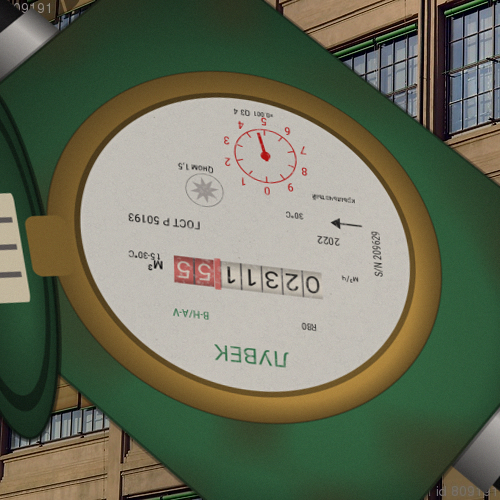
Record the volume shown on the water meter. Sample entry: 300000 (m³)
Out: 2311.554 (m³)
